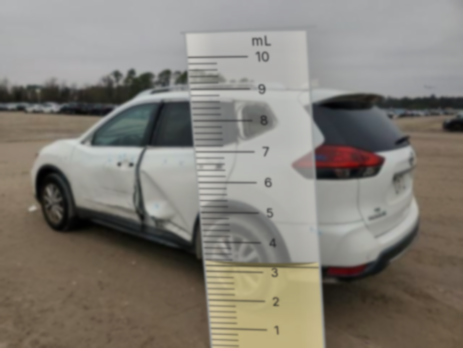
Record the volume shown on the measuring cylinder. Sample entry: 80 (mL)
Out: 3.2 (mL)
